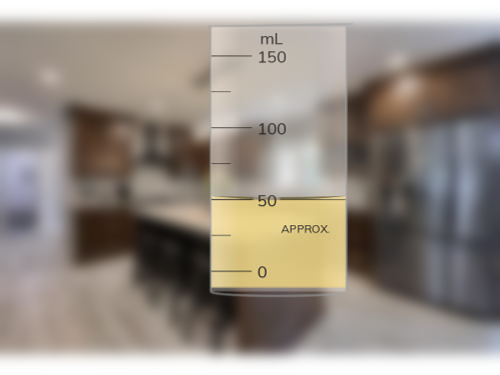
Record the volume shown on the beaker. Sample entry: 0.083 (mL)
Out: 50 (mL)
